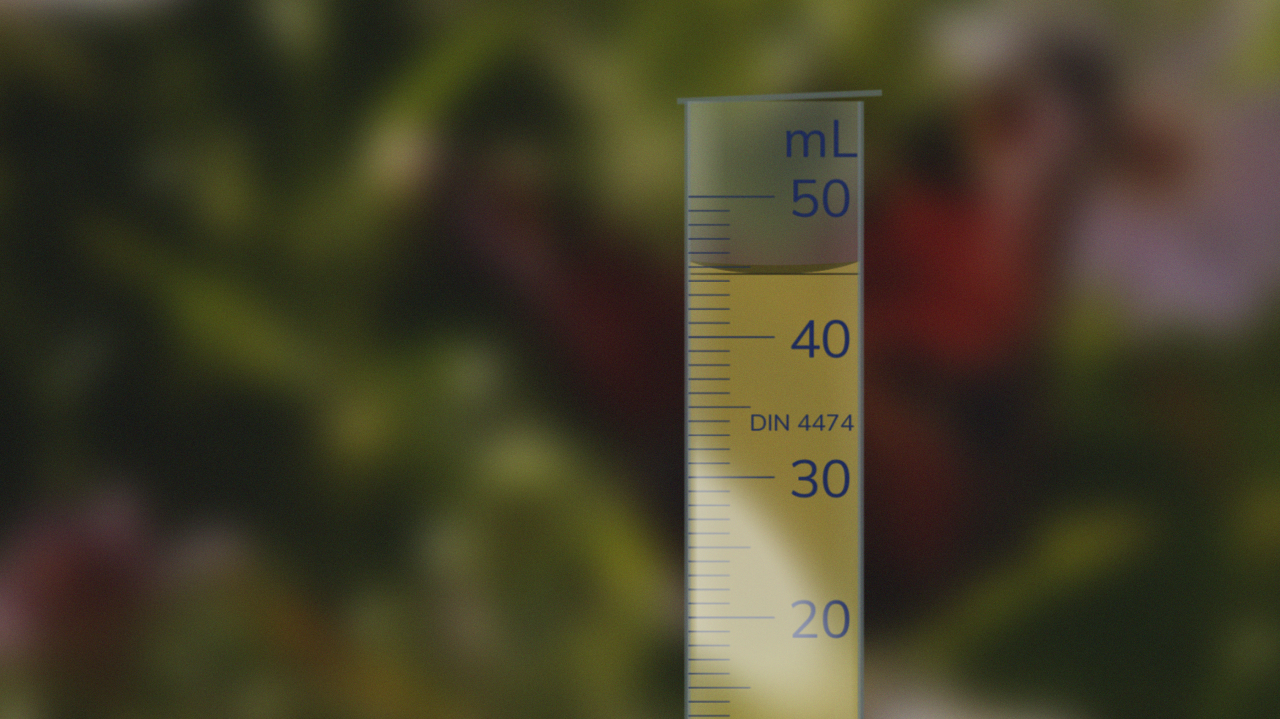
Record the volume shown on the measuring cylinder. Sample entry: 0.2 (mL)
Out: 44.5 (mL)
